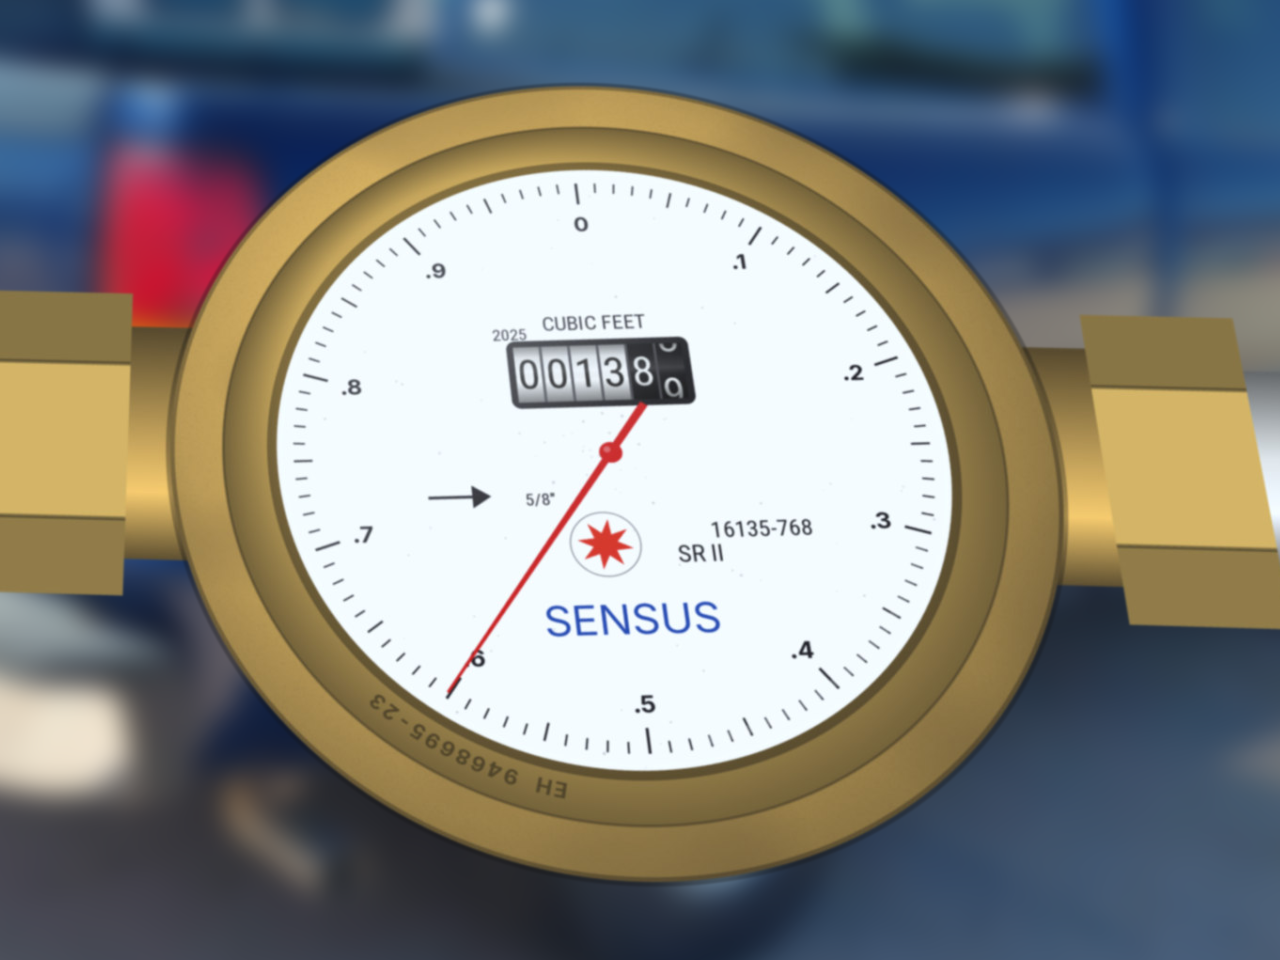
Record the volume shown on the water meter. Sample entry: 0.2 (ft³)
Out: 1388.60 (ft³)
